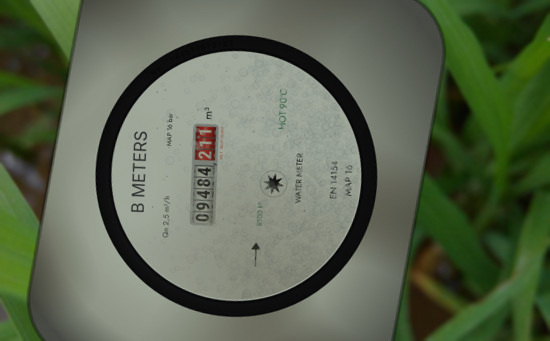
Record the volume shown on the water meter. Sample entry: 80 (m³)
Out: 9484.211 (m³)
